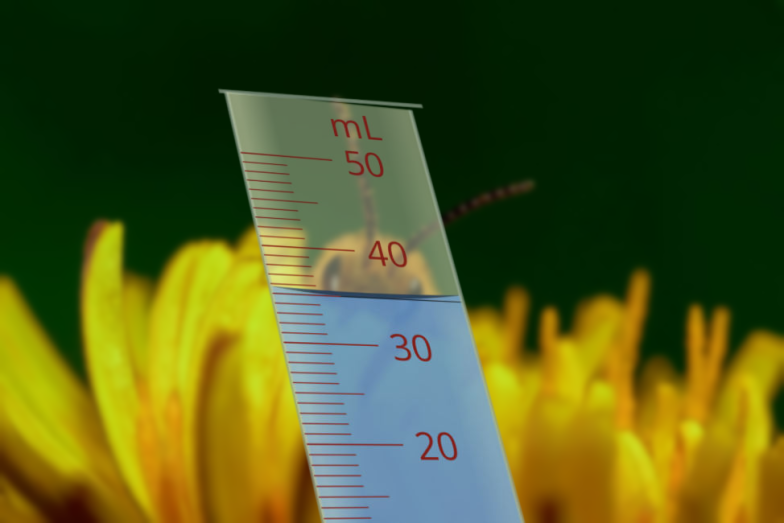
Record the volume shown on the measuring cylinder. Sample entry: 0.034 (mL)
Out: 35 (mL)
